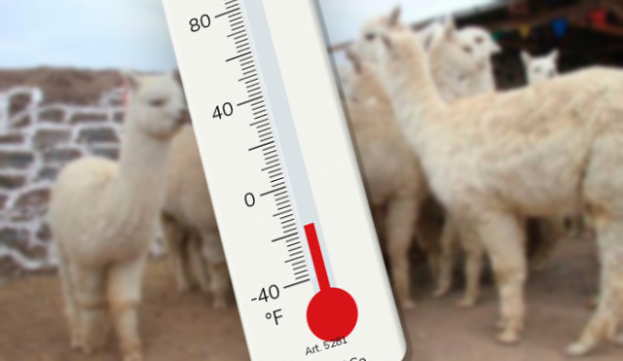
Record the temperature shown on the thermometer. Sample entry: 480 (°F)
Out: -18 (°F)
